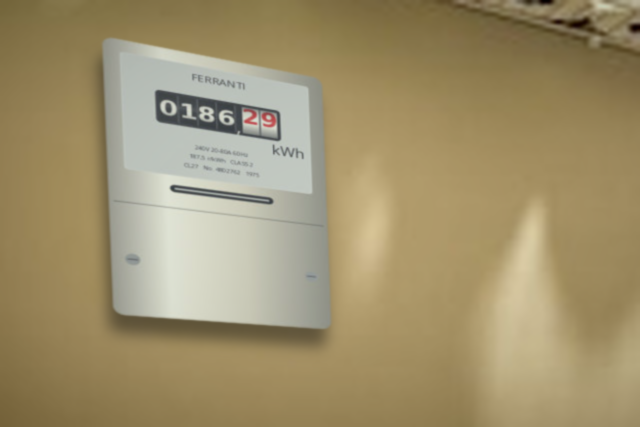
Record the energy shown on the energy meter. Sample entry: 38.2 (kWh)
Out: 186.29 (kWh)
